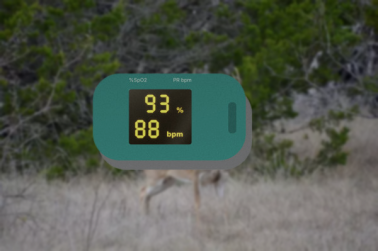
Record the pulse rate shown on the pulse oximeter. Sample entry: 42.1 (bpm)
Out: 88 (bpm)
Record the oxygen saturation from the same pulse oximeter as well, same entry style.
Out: 93 (%)
